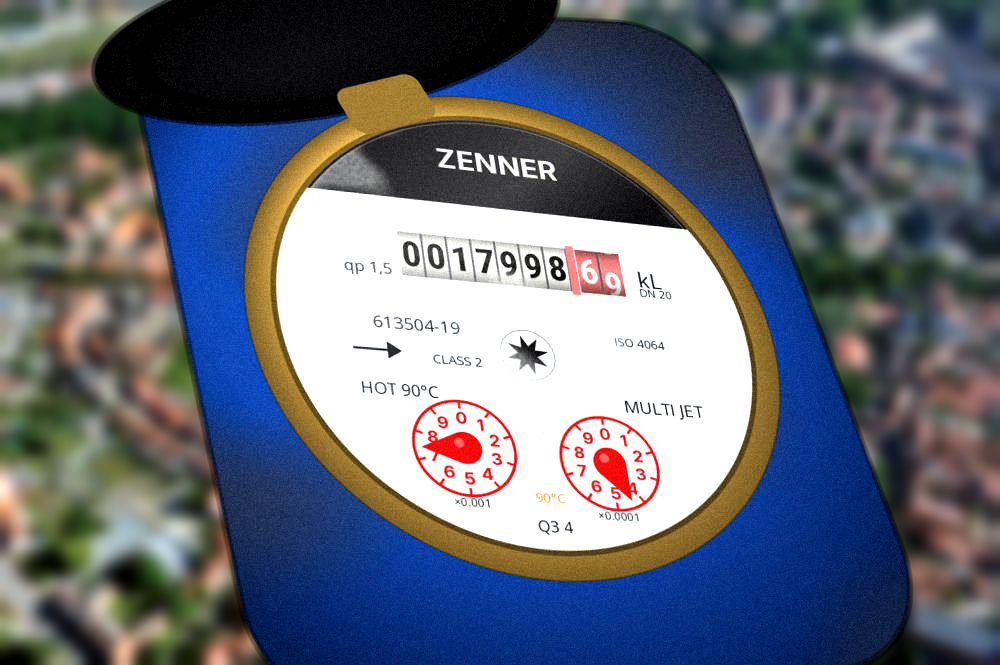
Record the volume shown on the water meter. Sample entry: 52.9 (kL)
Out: 17998.6874 (kL)
